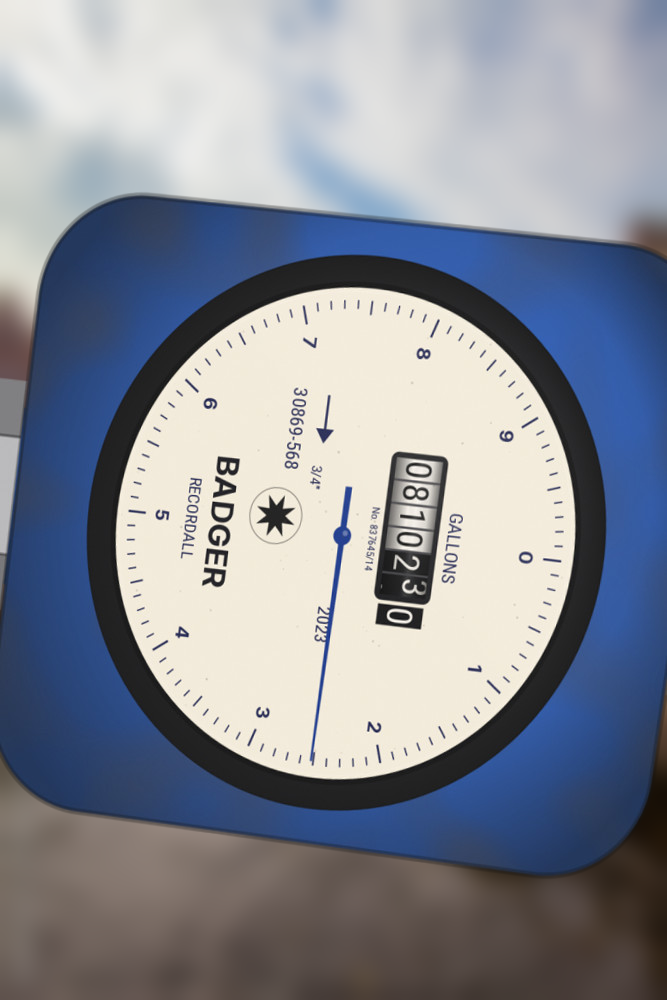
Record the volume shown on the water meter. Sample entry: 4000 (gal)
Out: 810232.5 (gal)
